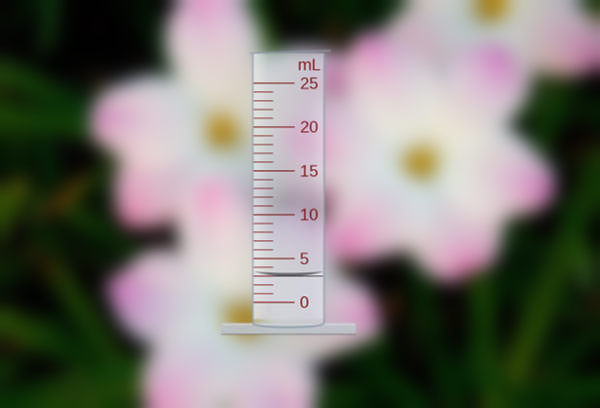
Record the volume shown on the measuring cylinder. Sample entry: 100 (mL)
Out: 3 (mL)
